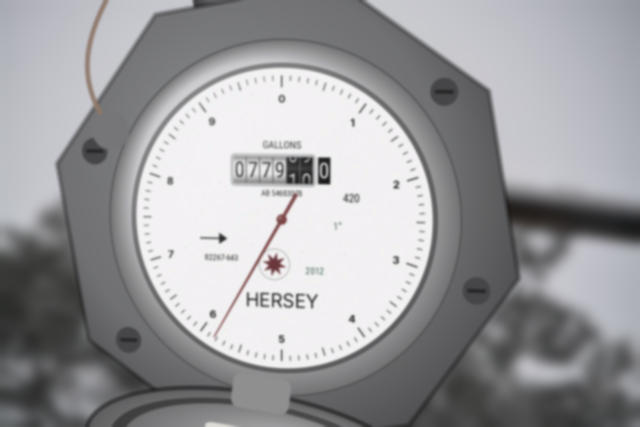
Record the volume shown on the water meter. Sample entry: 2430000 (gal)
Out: 779095.8 (gal)
